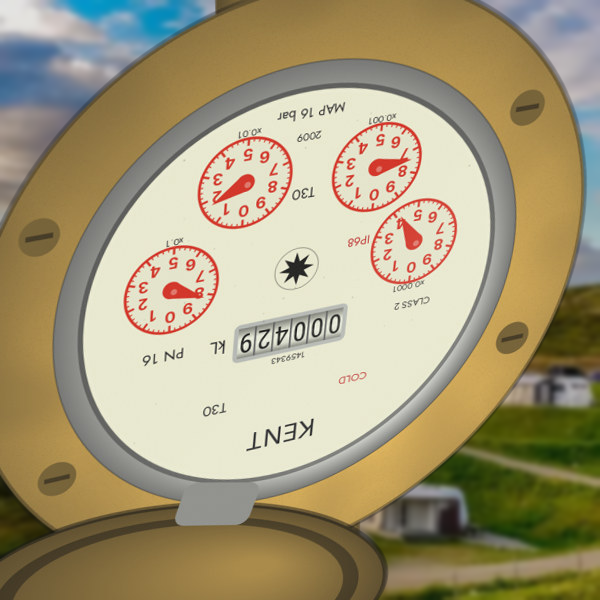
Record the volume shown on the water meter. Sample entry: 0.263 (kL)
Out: 429.8174 (kL)
